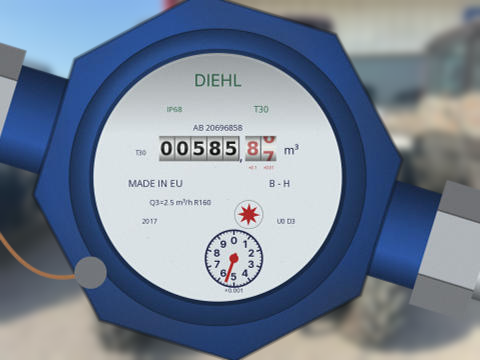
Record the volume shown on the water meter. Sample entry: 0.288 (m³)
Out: 585.865 (m³)
